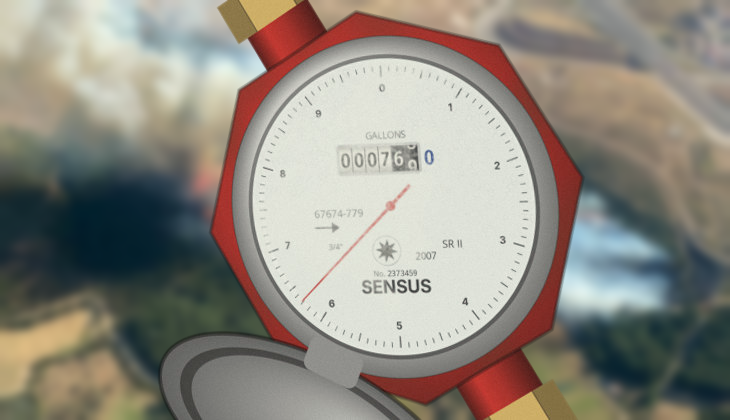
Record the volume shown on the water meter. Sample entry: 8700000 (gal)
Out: 7686.3 (gal)
